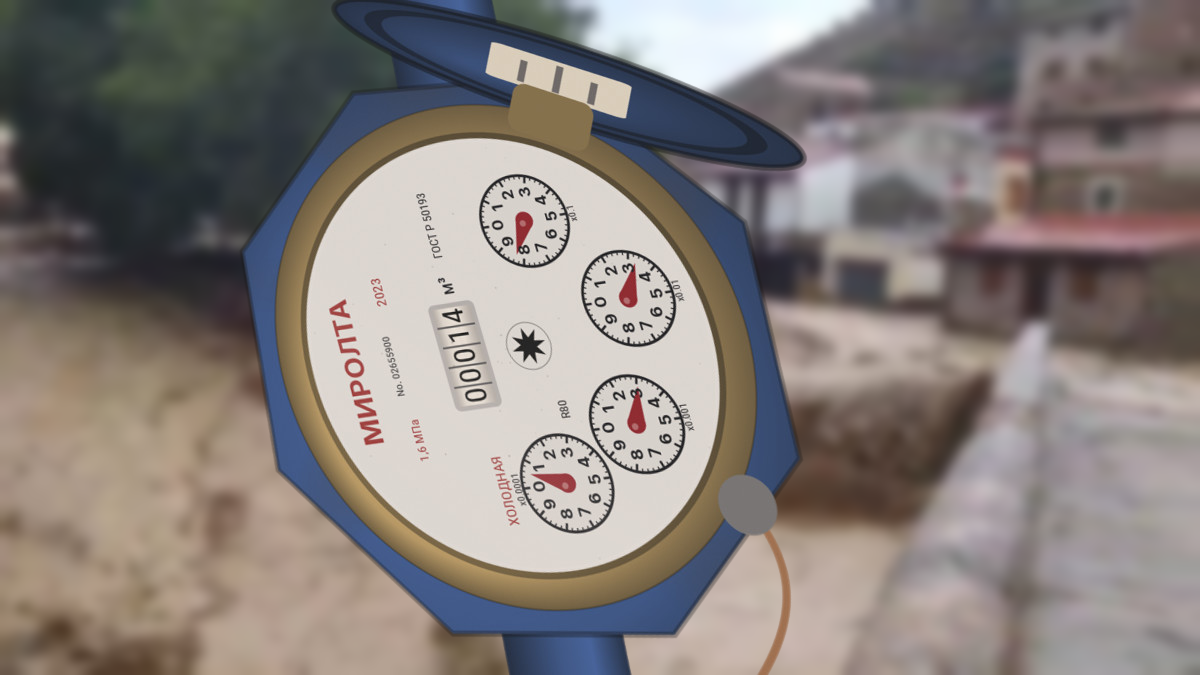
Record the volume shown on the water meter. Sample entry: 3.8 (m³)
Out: 14.8330 (m³)
